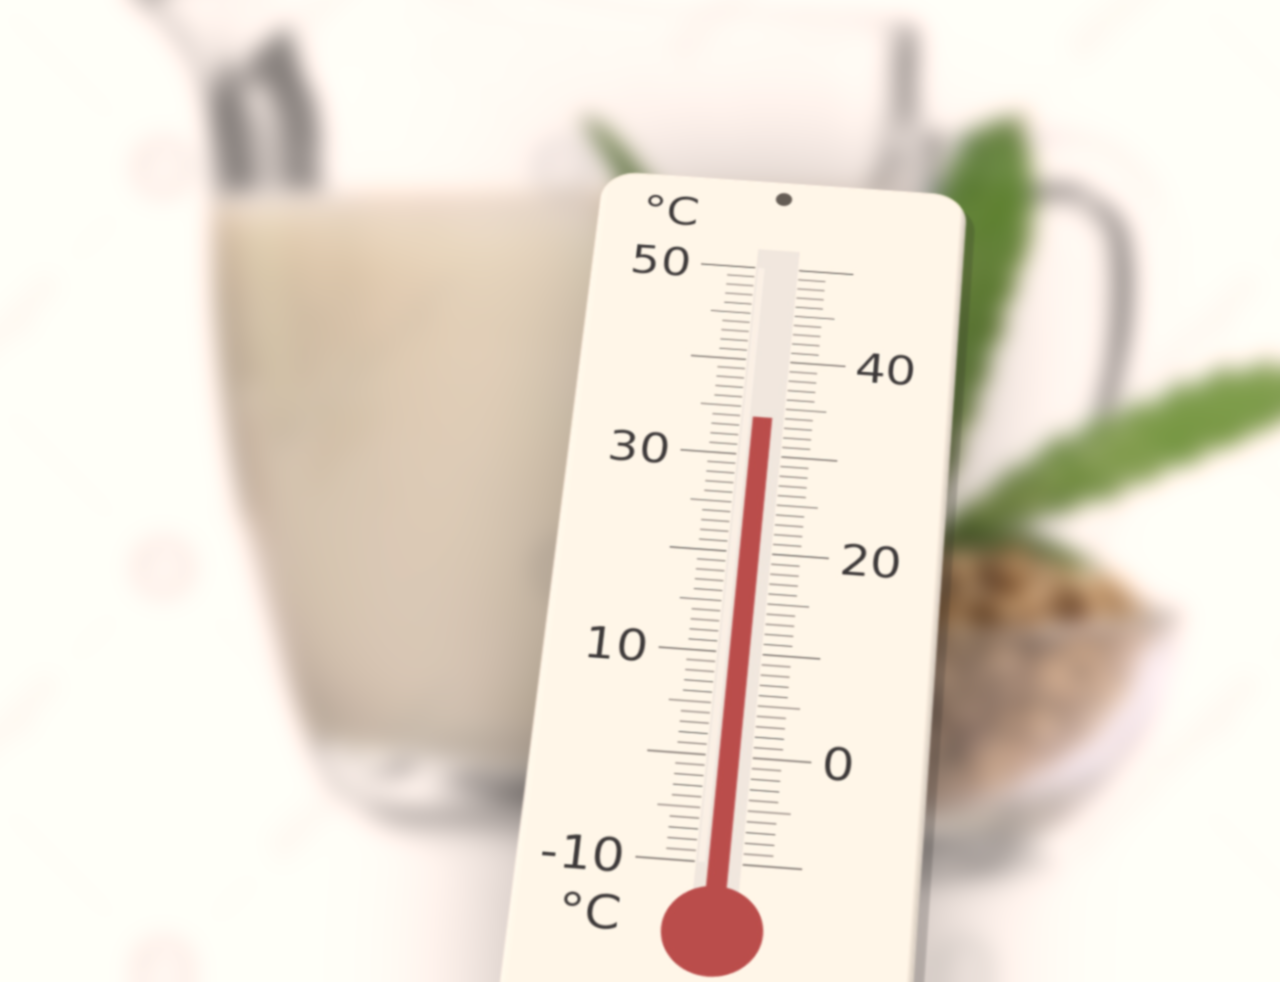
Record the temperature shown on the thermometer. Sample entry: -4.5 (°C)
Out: 34 (°C)
